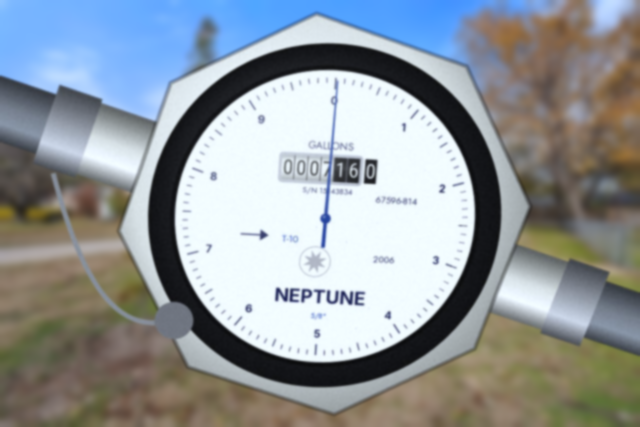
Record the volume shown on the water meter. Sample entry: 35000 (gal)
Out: 7160.0 (gal)
